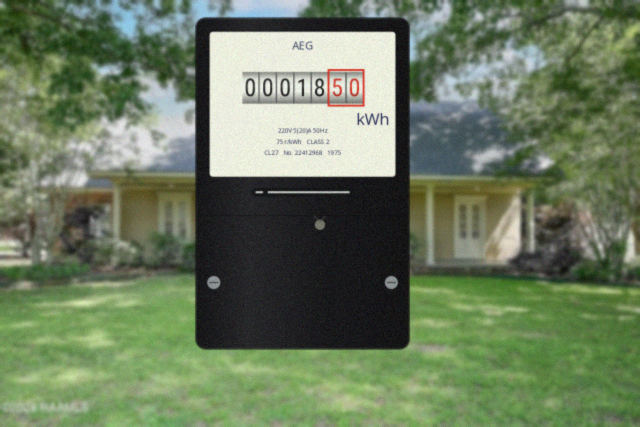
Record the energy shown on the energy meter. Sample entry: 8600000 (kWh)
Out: 18.50 (kWh)
